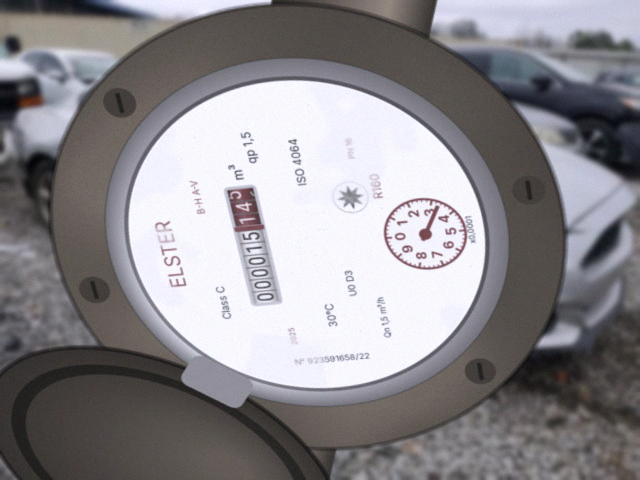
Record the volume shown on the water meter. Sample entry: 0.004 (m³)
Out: 15.1453 (m³)
